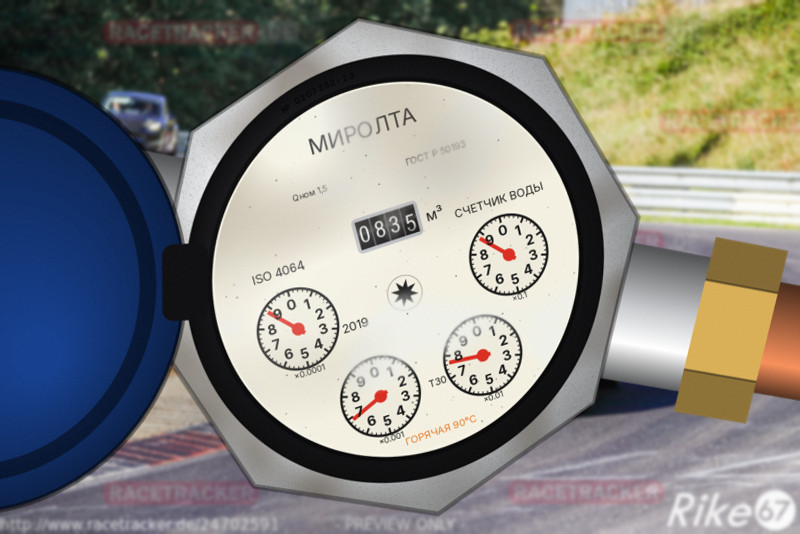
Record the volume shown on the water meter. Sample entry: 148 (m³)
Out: 834.8768 (m³)
